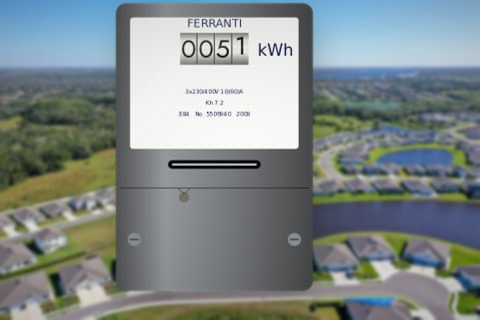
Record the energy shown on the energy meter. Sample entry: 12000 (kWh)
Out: 51 (kWh)
